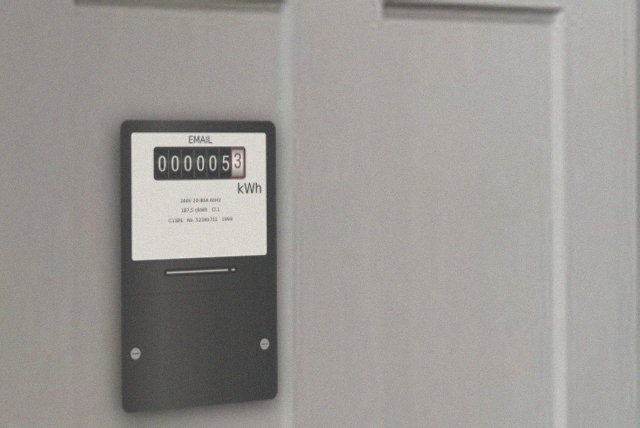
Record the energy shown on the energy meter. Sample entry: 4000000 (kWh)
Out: 5.3 (kWh)
